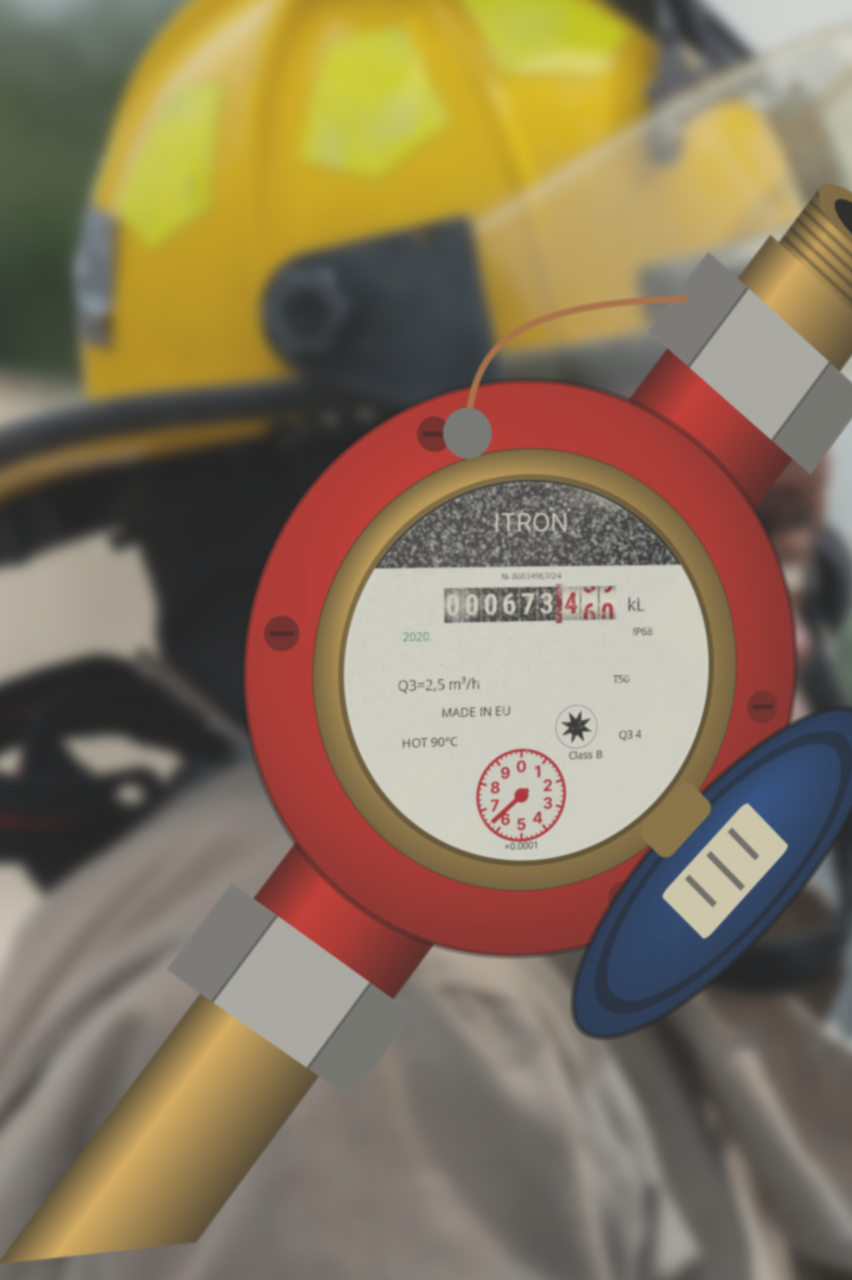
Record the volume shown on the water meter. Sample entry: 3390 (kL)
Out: 673.4596 (kL)
